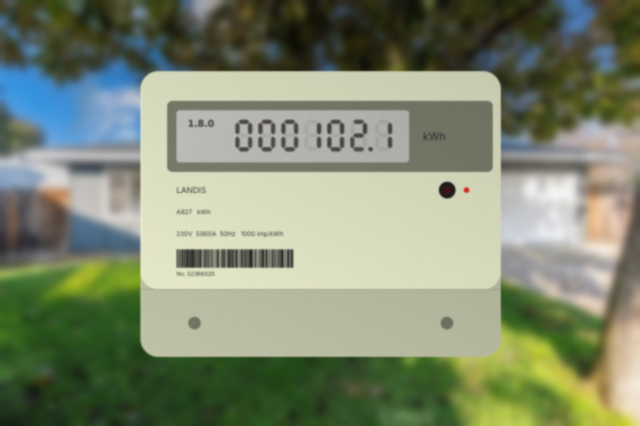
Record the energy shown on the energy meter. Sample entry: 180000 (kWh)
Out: 102.1 (kWh)
